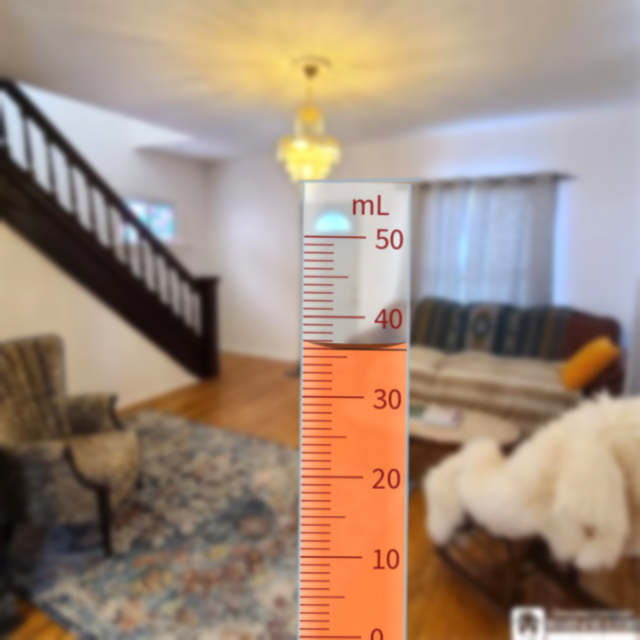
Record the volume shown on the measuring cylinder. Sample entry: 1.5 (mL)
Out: 36 (mL)
